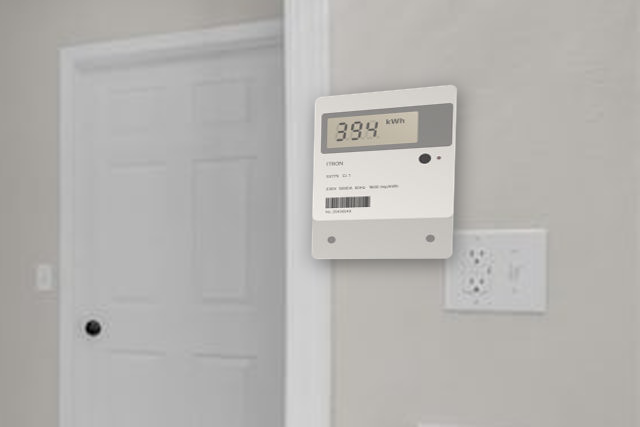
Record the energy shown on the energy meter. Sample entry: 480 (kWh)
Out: 394 (kWh)
